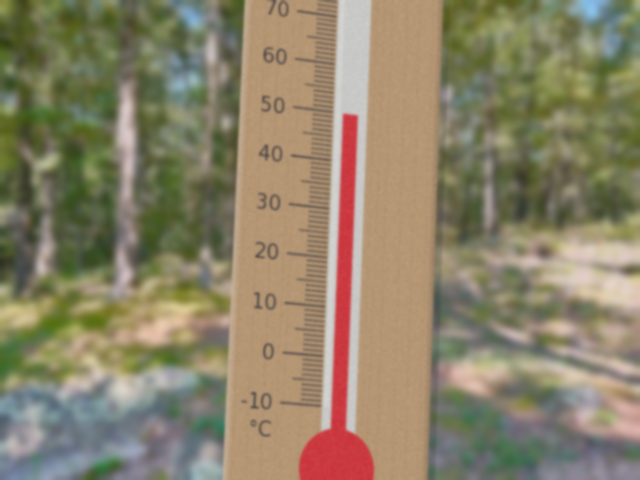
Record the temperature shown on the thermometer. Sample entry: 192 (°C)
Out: 50 (°C)
